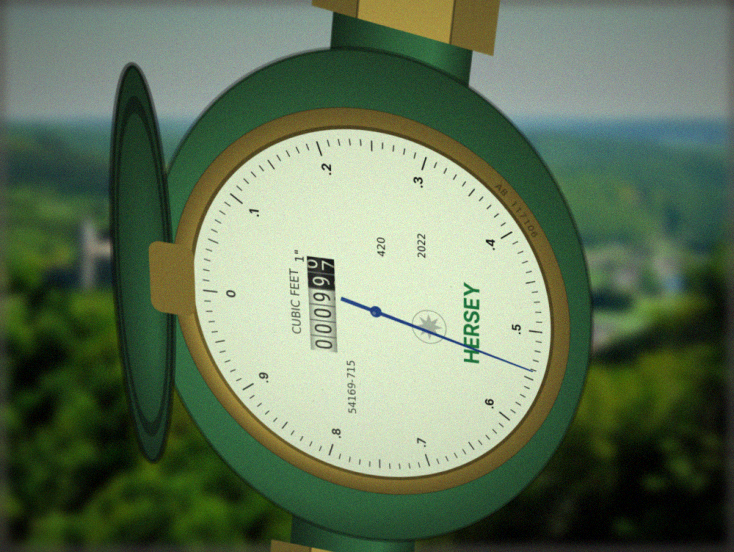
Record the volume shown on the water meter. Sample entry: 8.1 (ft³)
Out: 996.54 (ft³)
